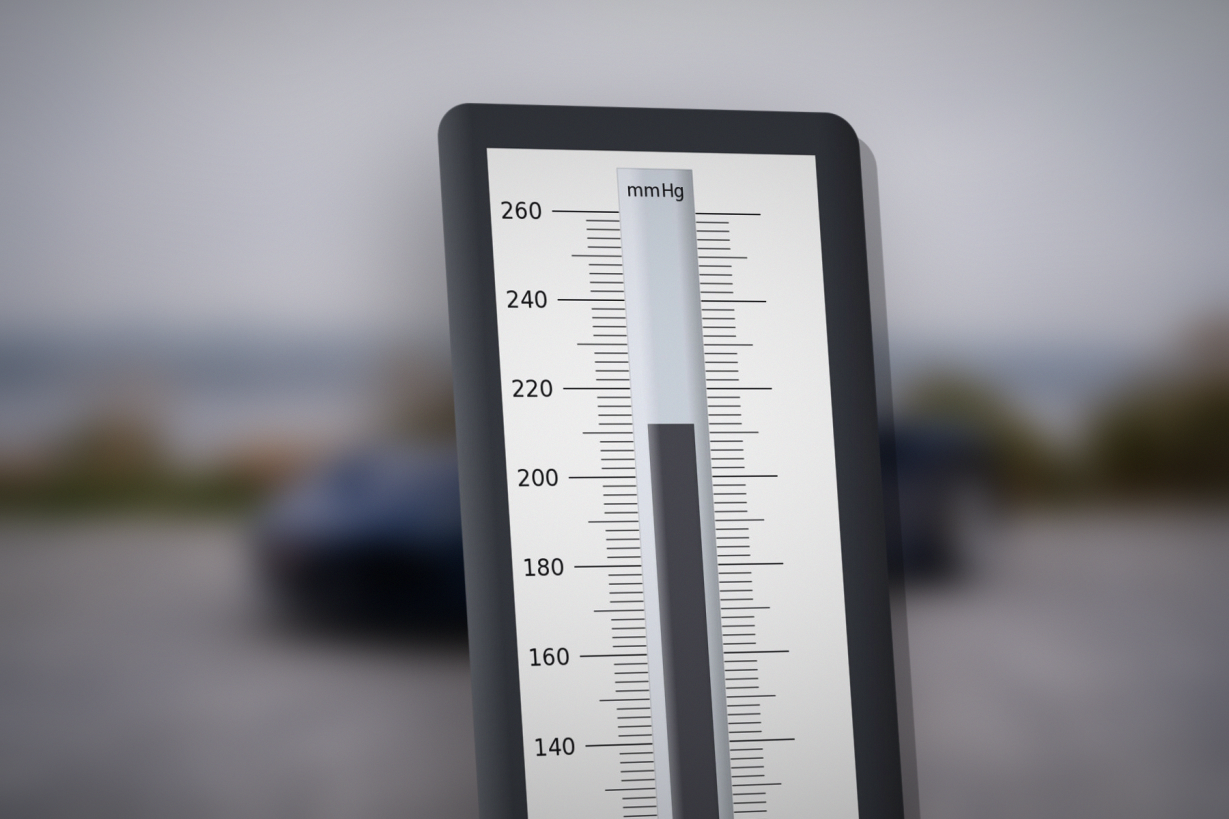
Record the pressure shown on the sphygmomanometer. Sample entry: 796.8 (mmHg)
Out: 212 (mmHg)
